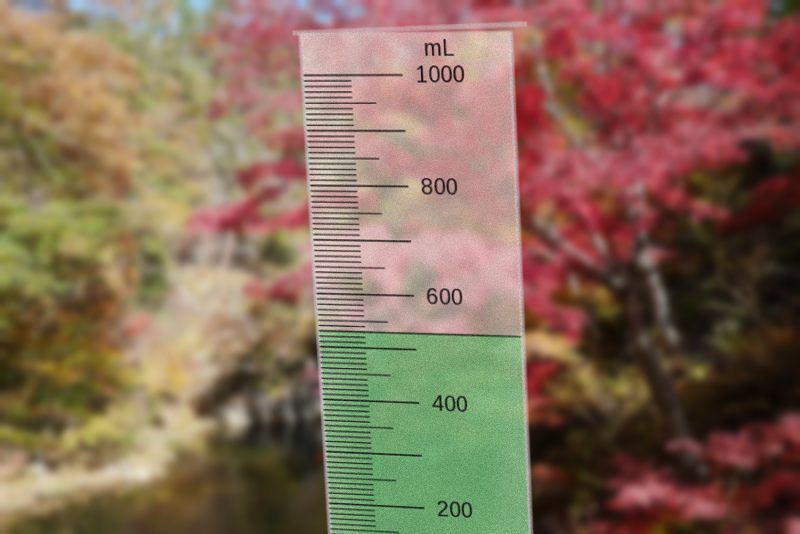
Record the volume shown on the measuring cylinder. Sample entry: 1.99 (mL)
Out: 530 (mL)
